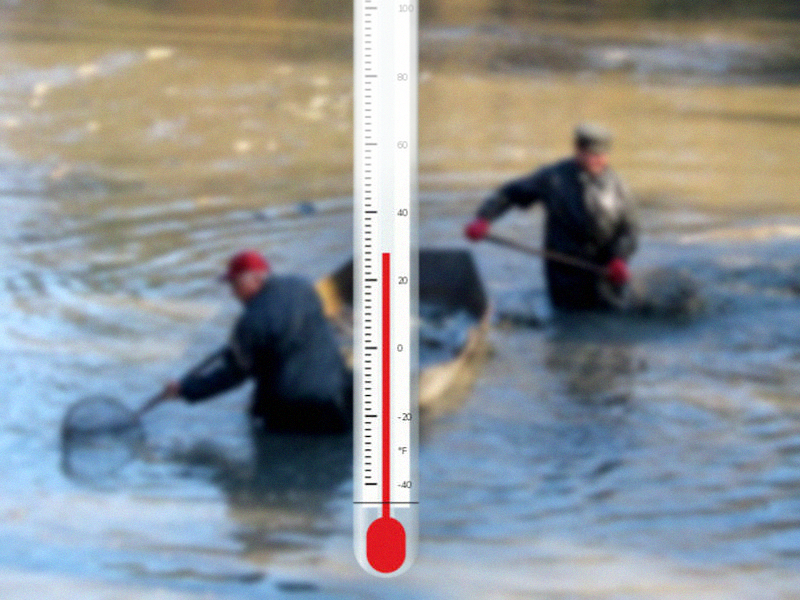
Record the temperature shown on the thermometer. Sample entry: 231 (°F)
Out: 28 (°F)
